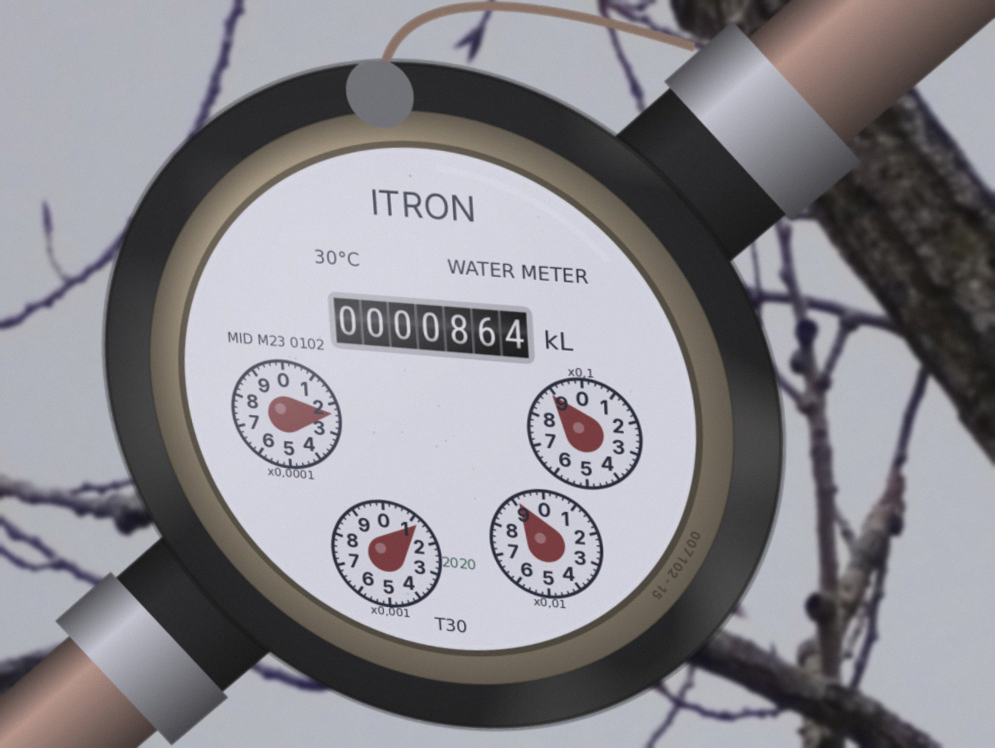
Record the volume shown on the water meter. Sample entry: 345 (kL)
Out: 864.8912 (kL)
